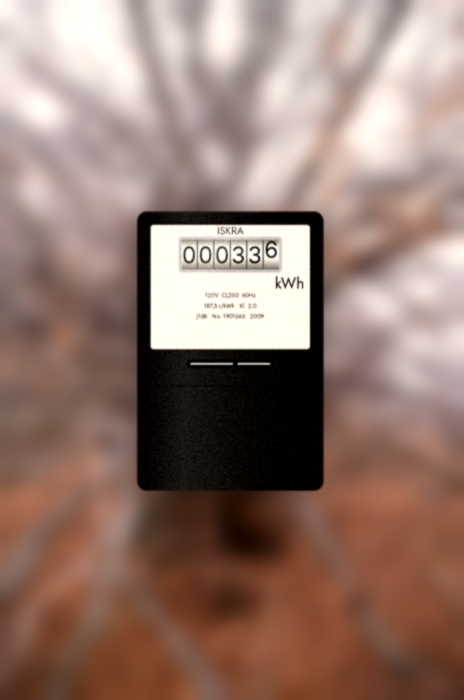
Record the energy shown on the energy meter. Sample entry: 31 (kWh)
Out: 336 (kWh)
